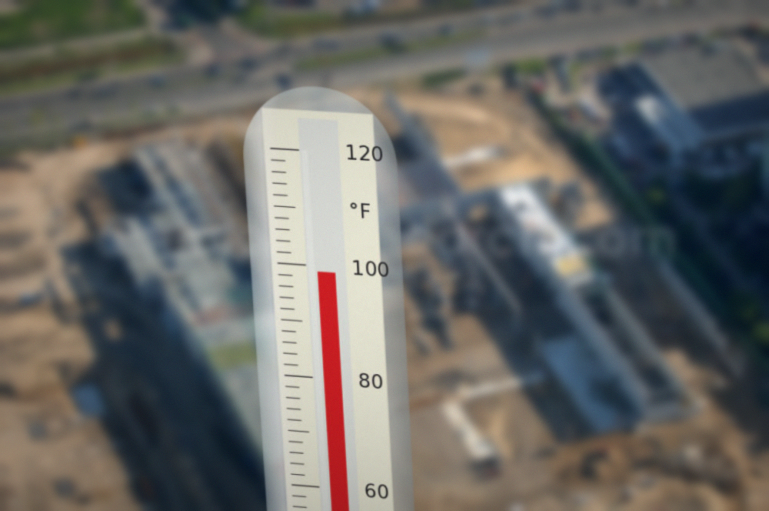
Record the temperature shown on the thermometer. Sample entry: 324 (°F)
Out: 99 (°F)
